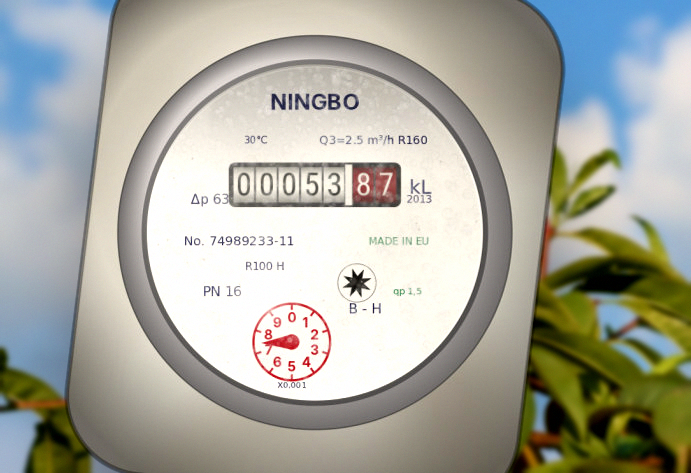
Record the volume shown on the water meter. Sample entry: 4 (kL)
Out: 53.877 (kL)
